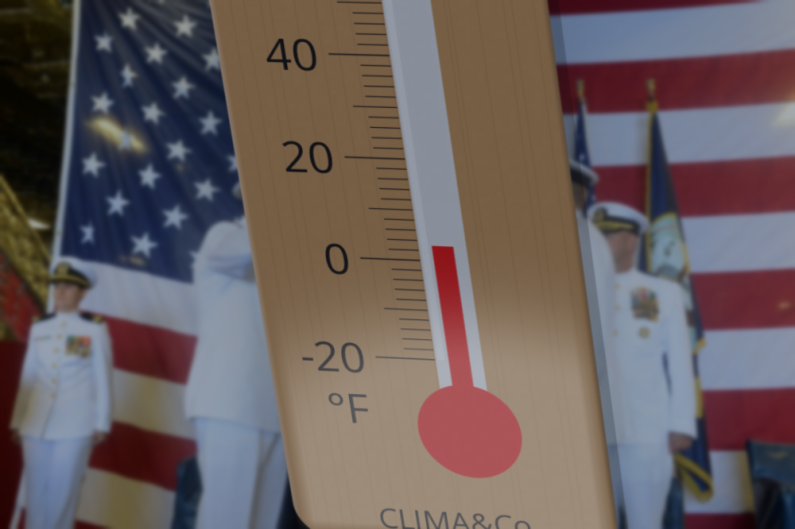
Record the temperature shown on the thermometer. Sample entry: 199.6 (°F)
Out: 3 (°F)
